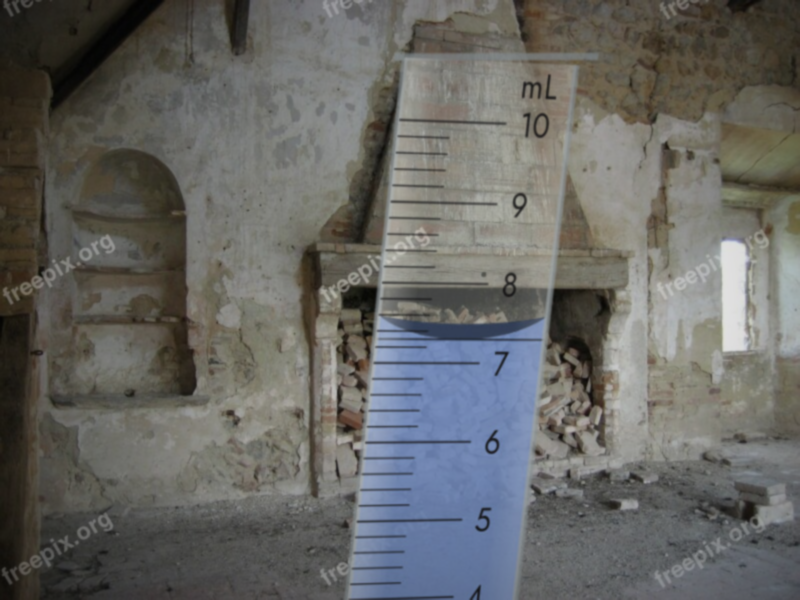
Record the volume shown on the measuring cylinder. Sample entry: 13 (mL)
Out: 7.3 (mL)
